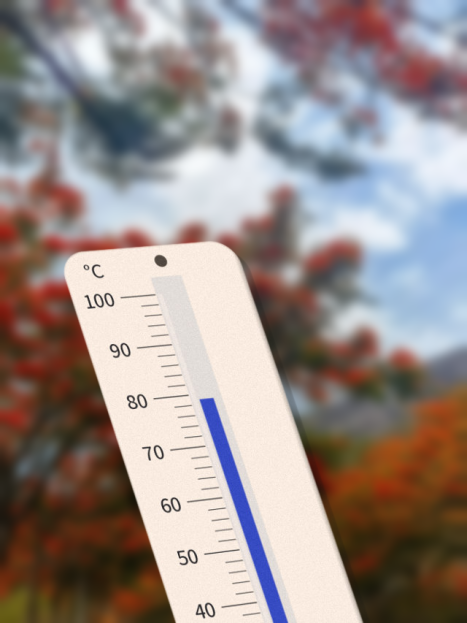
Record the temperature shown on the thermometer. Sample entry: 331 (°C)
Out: 79 (°C)
